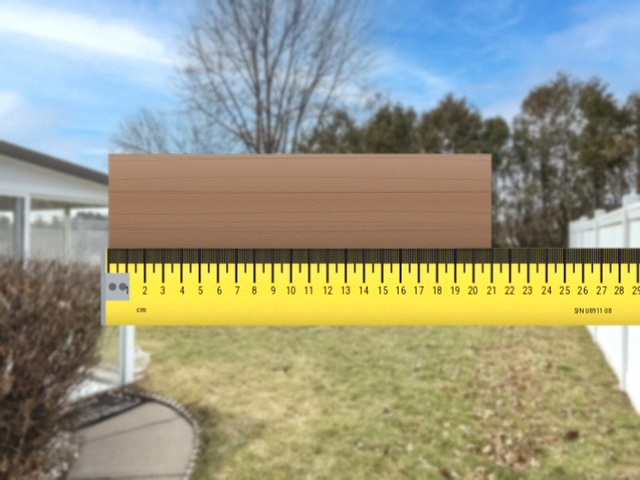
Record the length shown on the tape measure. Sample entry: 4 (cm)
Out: 21 (cm)
